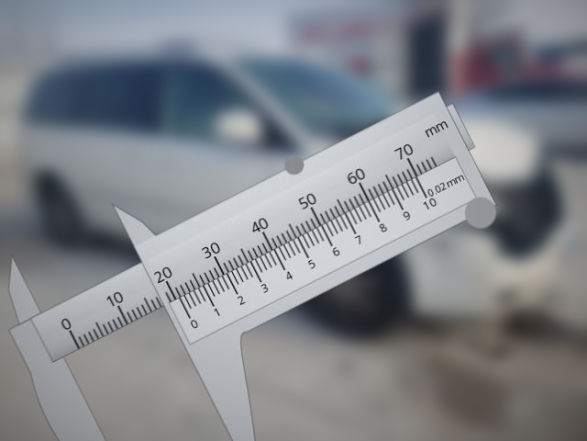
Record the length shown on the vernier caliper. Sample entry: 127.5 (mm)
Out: 20.8 (mm)
